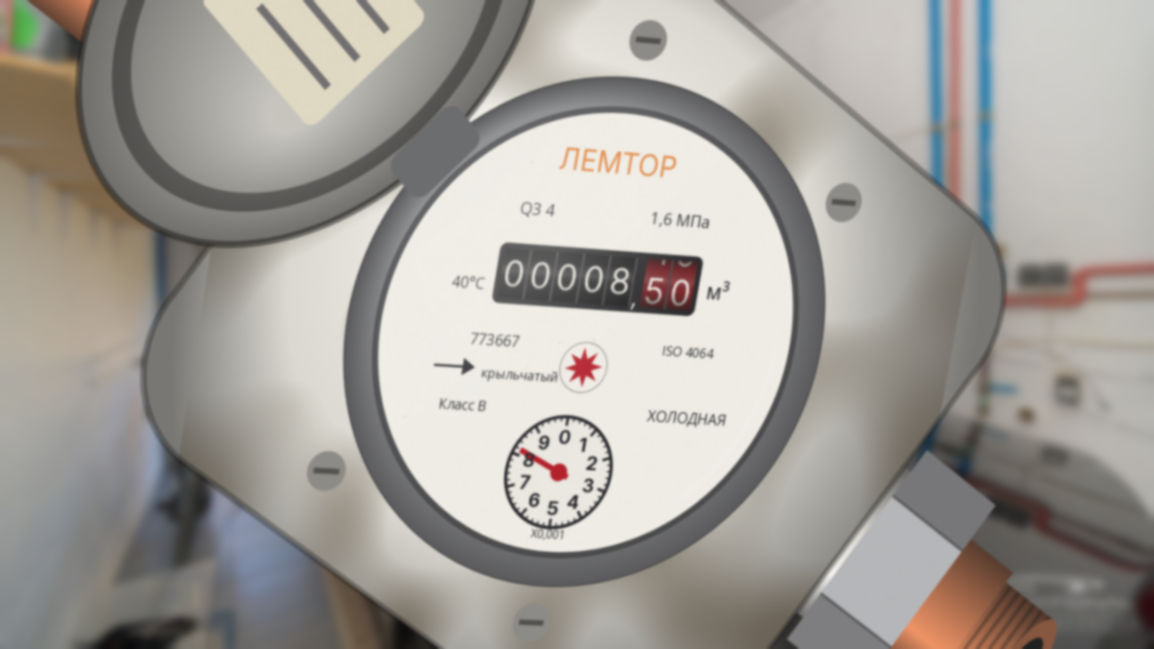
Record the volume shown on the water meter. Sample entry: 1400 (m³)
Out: 8.498 (m³)
